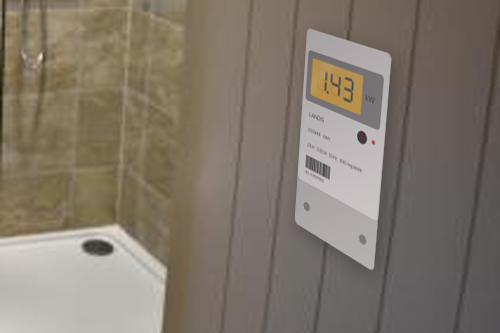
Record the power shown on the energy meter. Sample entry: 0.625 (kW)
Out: 1.43 (kW)
